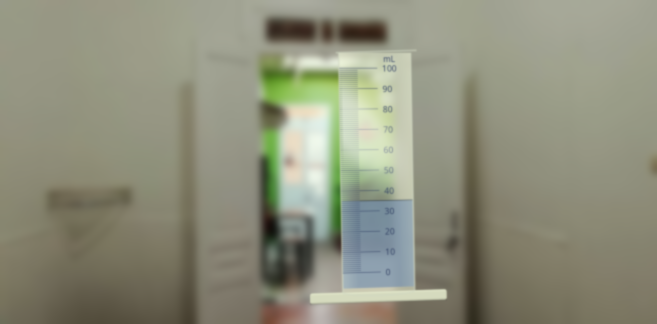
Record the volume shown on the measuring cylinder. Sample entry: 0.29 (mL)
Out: 35 (mL)
